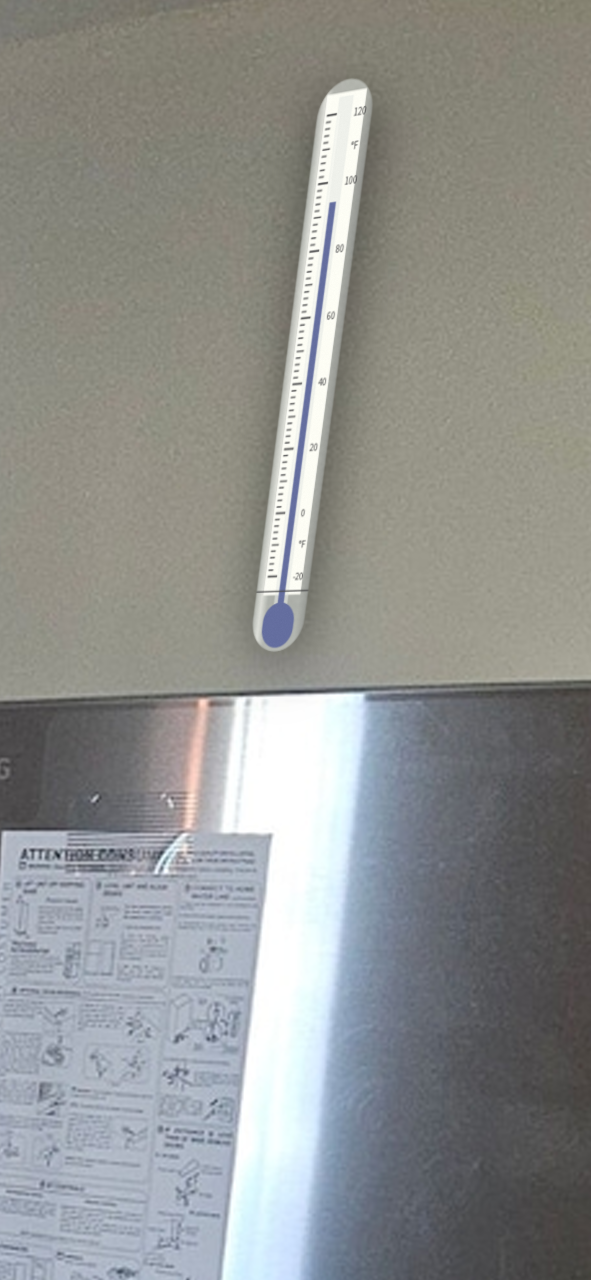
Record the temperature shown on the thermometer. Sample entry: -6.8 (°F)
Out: 94 (°F)
